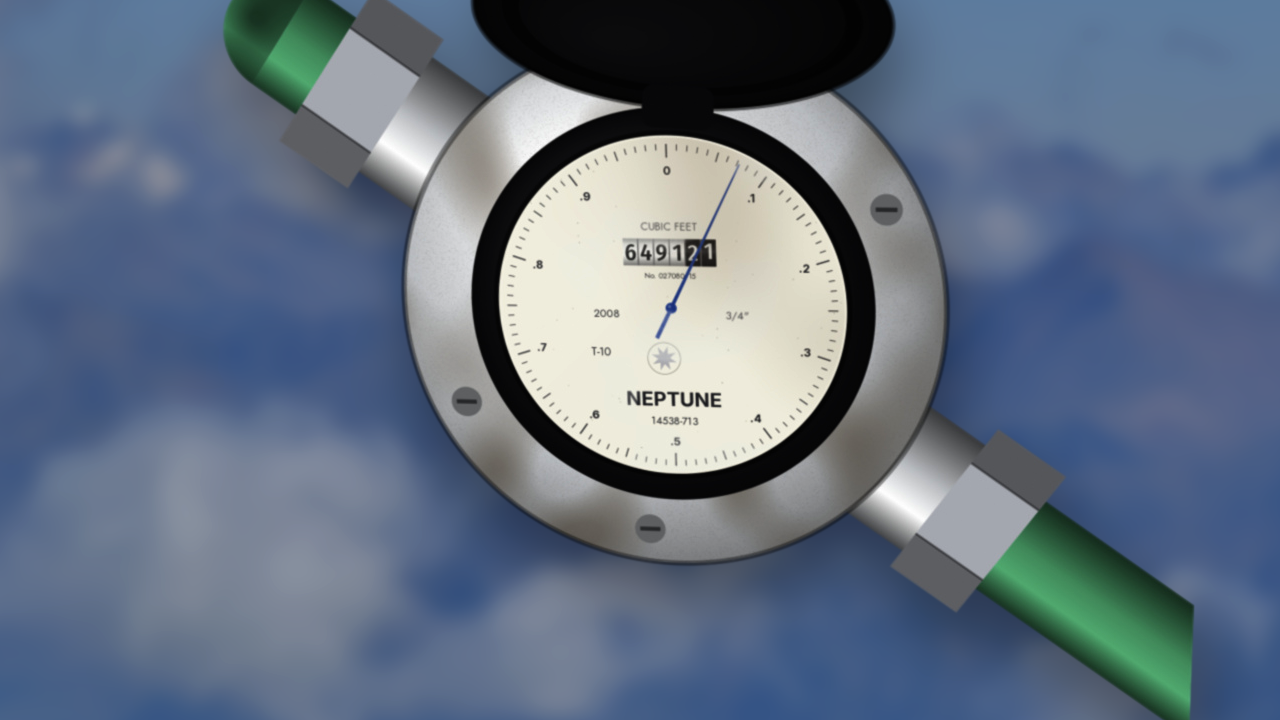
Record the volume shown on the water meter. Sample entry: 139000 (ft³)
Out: 649121.07 (ft³)
